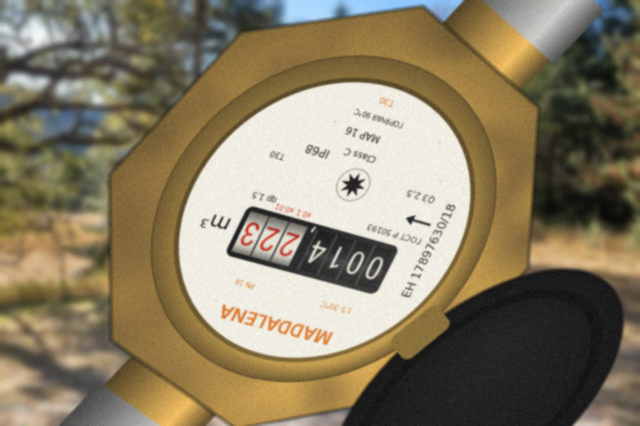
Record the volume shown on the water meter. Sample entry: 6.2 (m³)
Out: 14.223 (m³)
